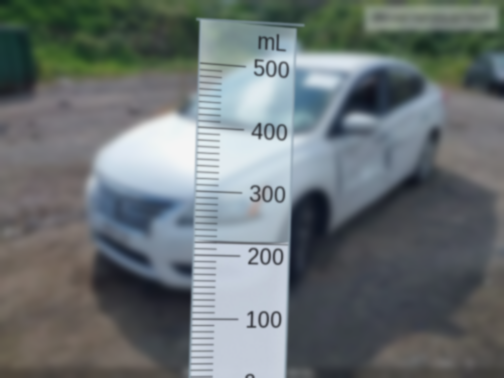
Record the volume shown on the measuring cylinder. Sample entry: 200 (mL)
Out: 220 (mL)
